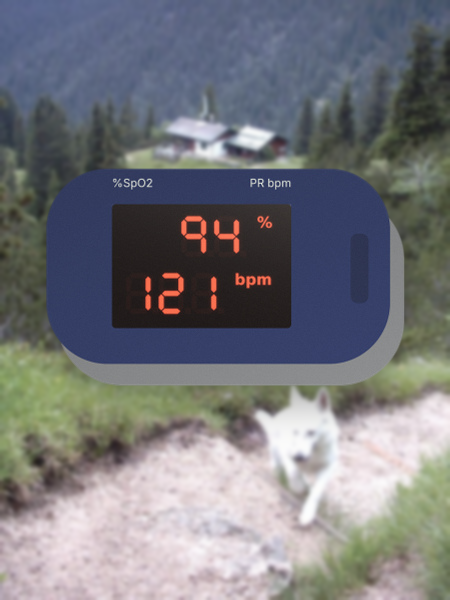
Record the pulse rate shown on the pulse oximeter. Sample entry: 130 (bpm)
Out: 121 (bpm)
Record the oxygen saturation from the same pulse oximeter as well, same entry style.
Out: 94 (%)
